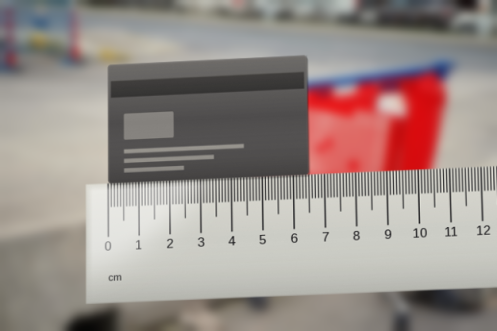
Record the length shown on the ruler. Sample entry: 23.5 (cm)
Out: 6.5 (cm)
